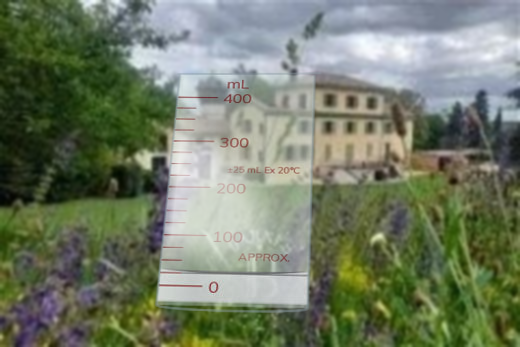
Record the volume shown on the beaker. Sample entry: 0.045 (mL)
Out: 25 (mL)
